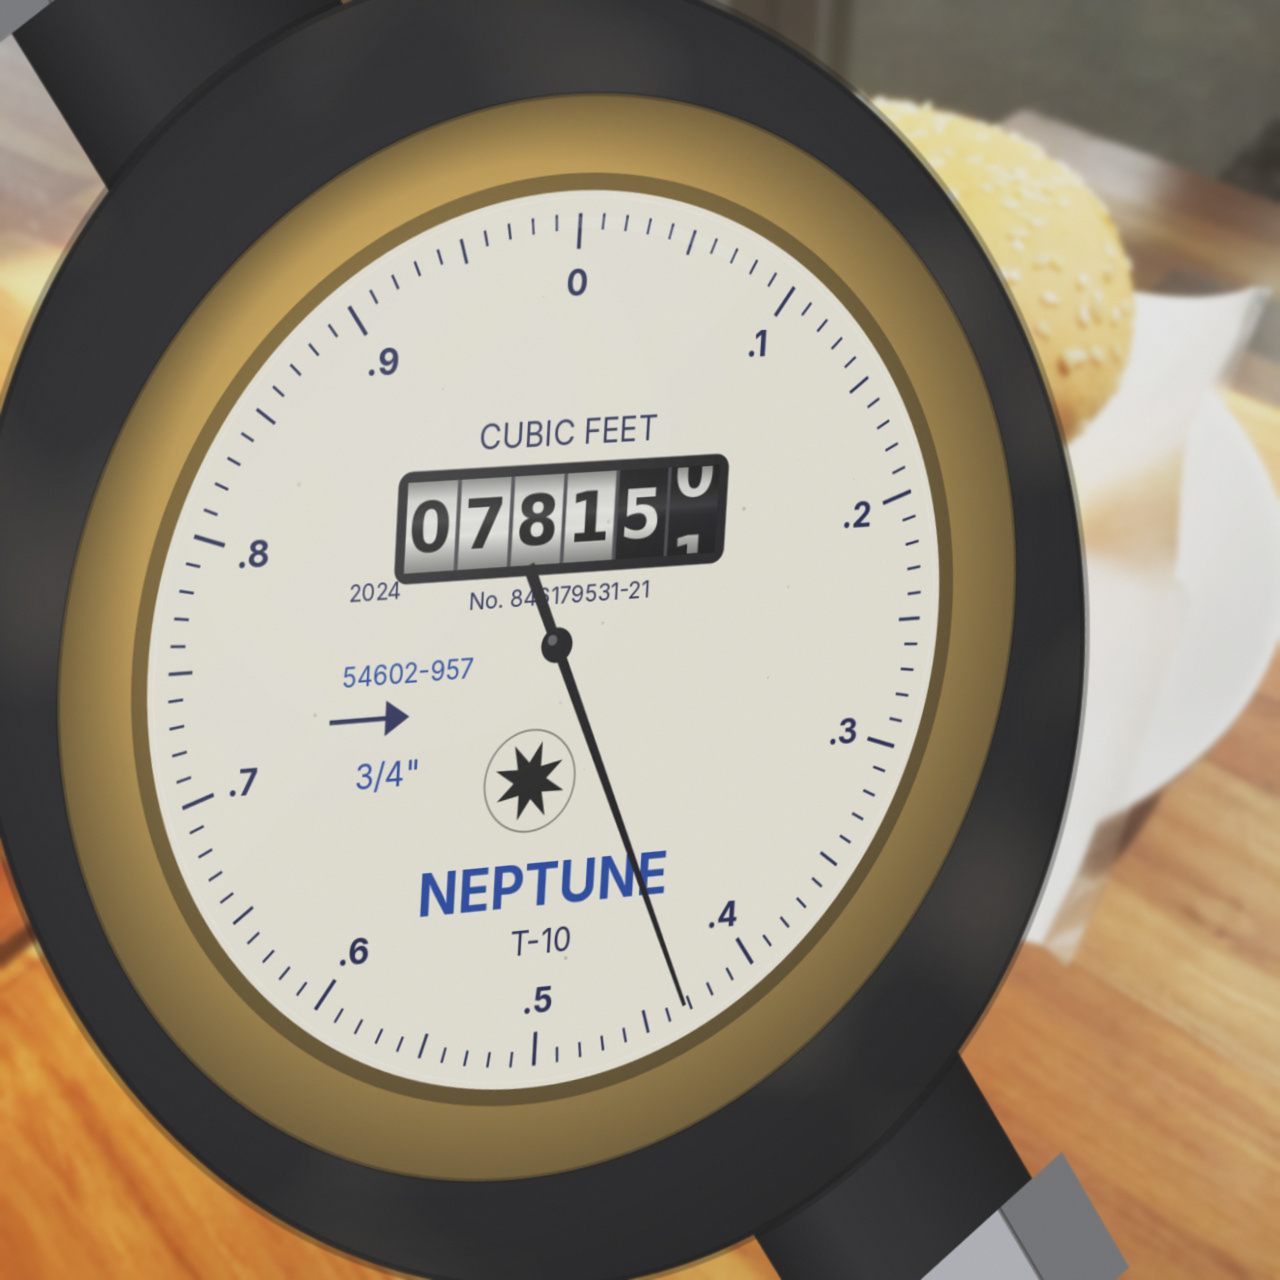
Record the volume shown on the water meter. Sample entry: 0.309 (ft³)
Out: 78150.43 (ft³)
